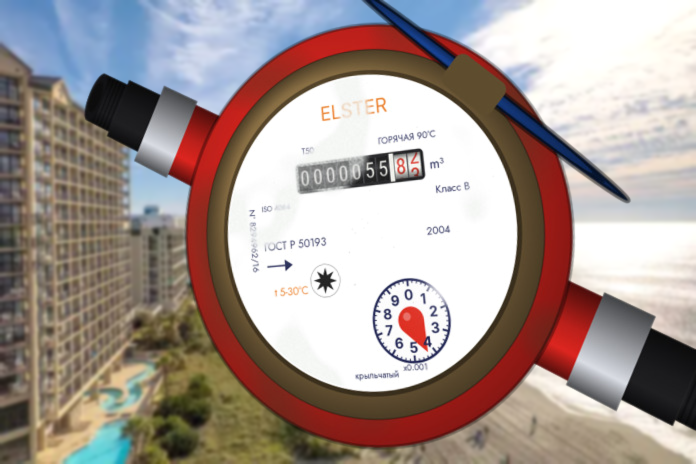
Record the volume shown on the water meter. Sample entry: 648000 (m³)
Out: 55.824 (m³)
